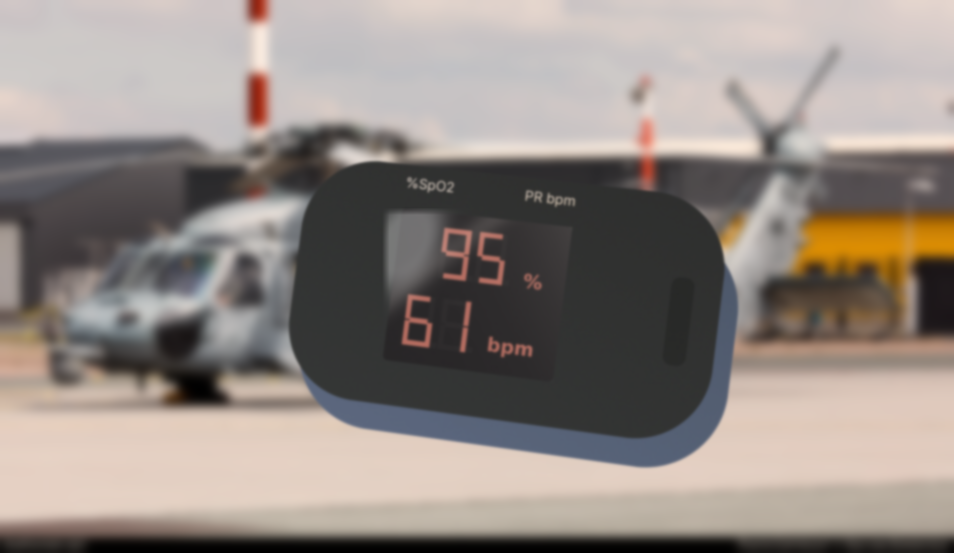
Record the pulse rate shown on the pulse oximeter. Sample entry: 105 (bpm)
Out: 61 (bpm)
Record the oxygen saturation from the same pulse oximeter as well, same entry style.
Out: 95 (%)
